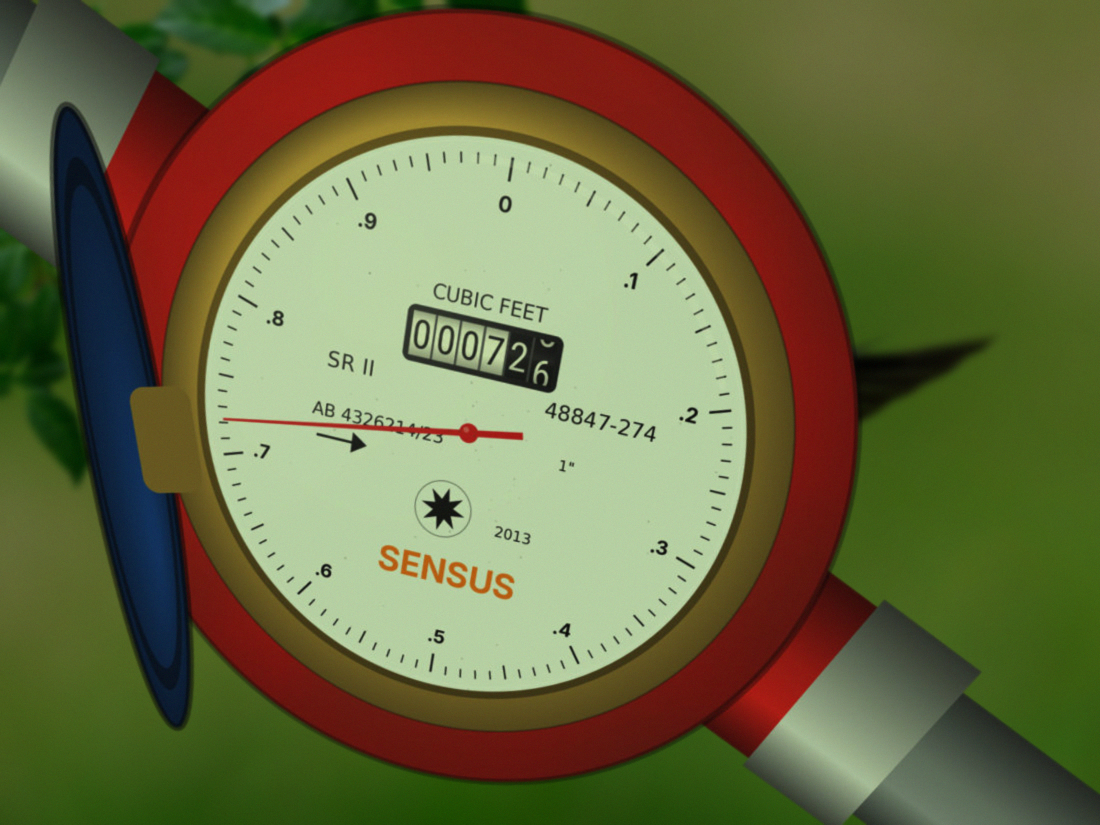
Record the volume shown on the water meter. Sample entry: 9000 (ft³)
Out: 725.72 (ft³)
